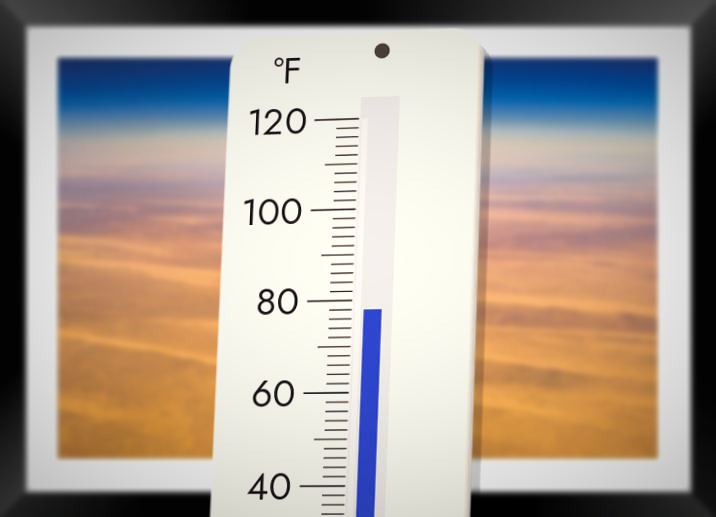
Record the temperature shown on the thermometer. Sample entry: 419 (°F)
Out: 78 (°F)
